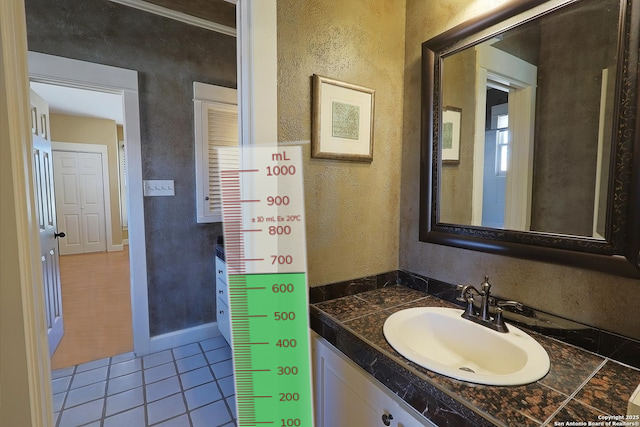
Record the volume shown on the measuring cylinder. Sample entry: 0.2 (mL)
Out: 650 (mL)
